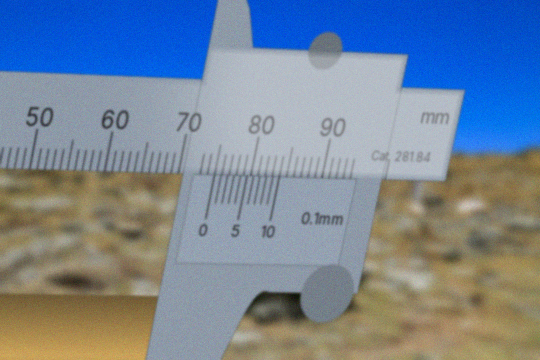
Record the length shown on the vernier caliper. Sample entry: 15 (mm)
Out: 75.0 (mm)
